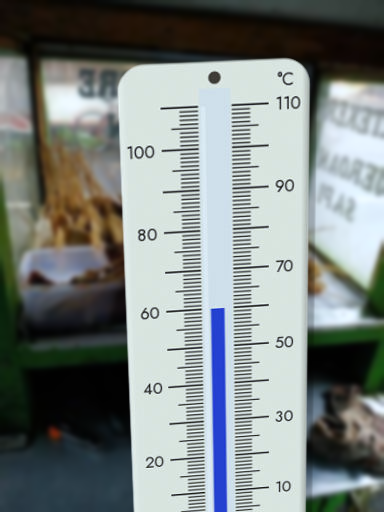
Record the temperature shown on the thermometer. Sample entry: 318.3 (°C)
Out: 60 (°C)
